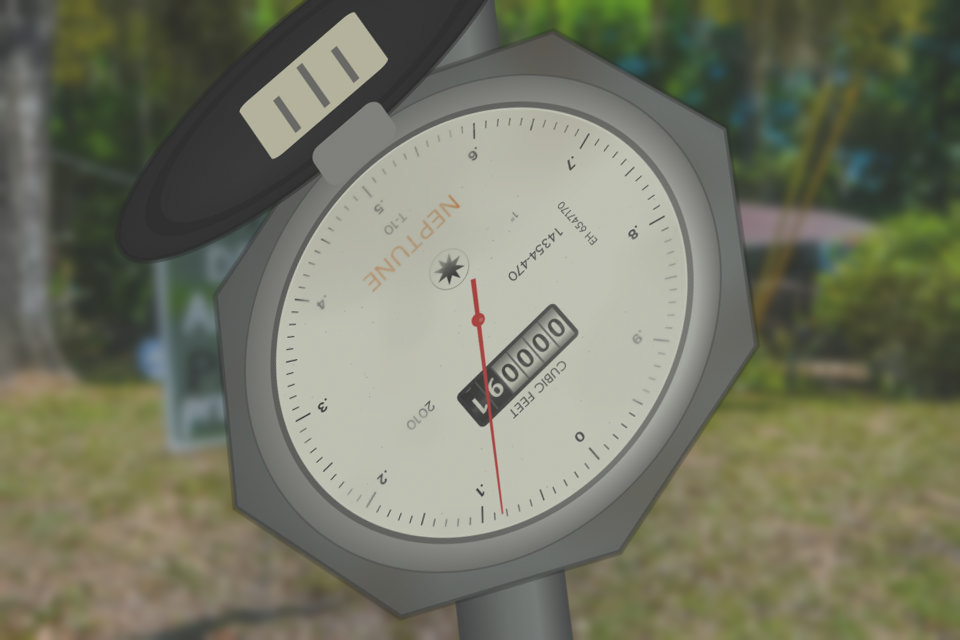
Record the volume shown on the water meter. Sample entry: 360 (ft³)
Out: 91.08 (ft³)
